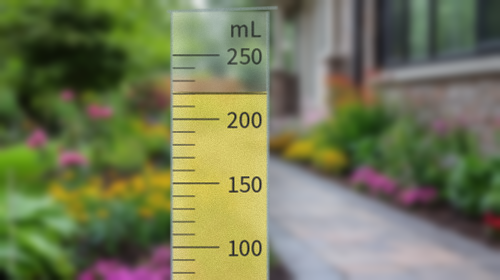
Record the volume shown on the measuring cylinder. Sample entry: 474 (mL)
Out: 220 (mL)
